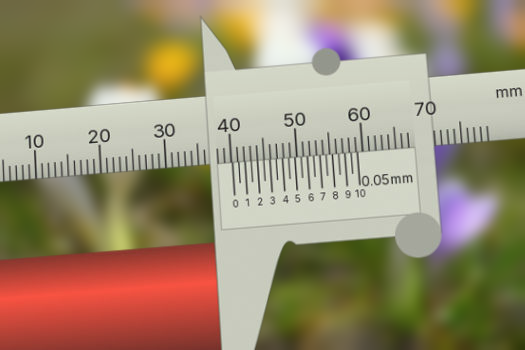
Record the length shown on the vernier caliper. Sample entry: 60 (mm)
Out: 40.2 (mm)
